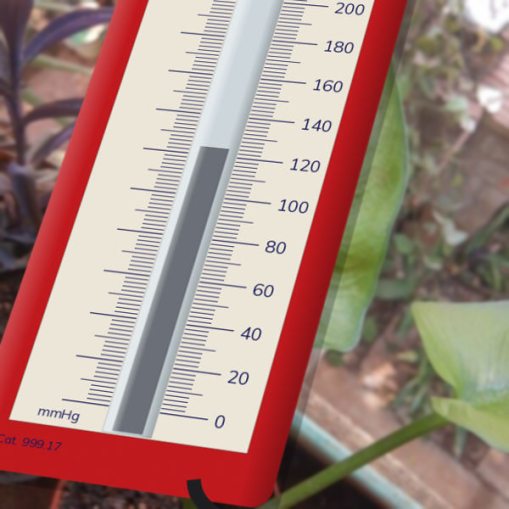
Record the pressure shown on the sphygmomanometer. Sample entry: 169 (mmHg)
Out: 124 (mmHg)
